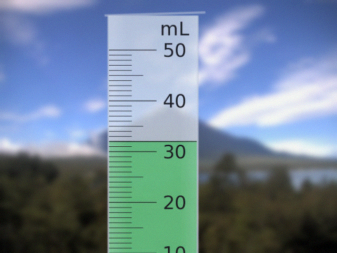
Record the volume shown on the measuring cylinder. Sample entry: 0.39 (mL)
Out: 32 (mL)
